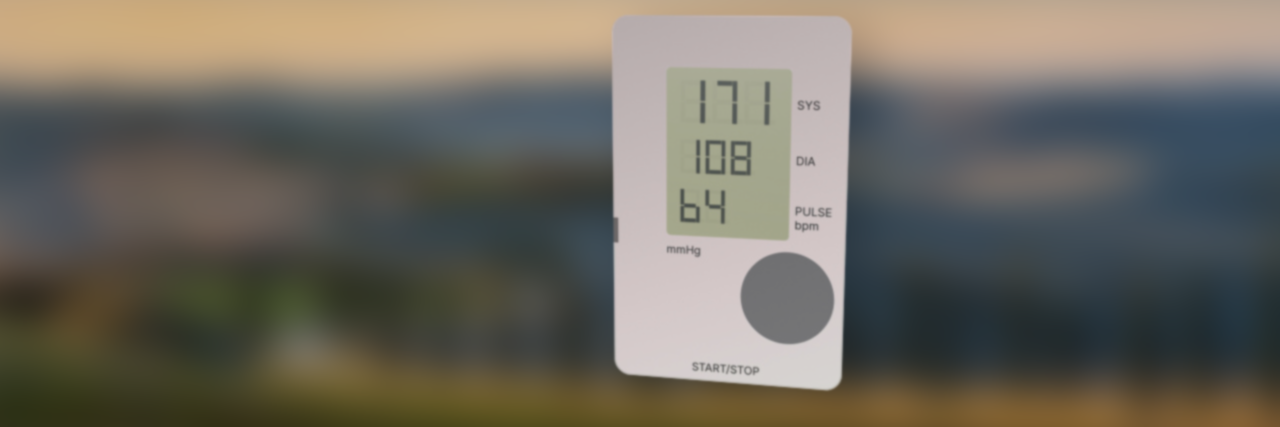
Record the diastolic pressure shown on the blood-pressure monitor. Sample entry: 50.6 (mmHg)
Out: 108 (mmHg)
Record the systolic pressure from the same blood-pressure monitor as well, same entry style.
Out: 171 (mmHg)
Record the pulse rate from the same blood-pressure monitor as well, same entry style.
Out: 64 (bpm)
